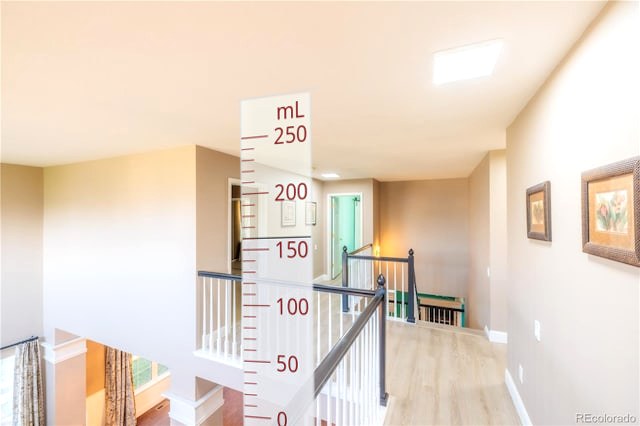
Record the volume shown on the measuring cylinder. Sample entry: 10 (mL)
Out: 160 (mL)
